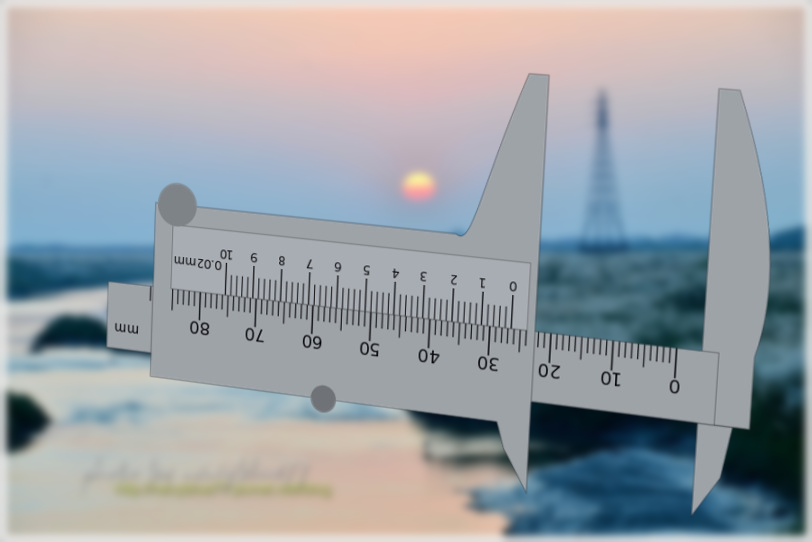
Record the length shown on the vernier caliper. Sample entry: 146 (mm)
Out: 26.5 (mm)
